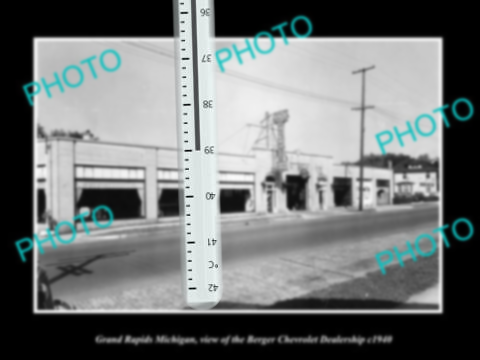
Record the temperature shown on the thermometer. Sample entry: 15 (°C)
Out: 39 (°C)
